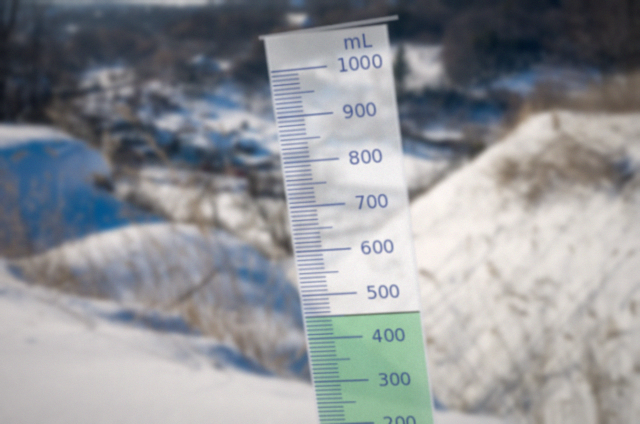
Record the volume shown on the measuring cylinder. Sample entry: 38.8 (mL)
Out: 450 (mL)
